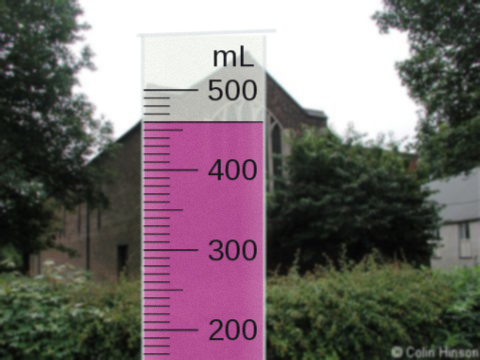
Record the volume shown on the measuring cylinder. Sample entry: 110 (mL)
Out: 460 (mL)
